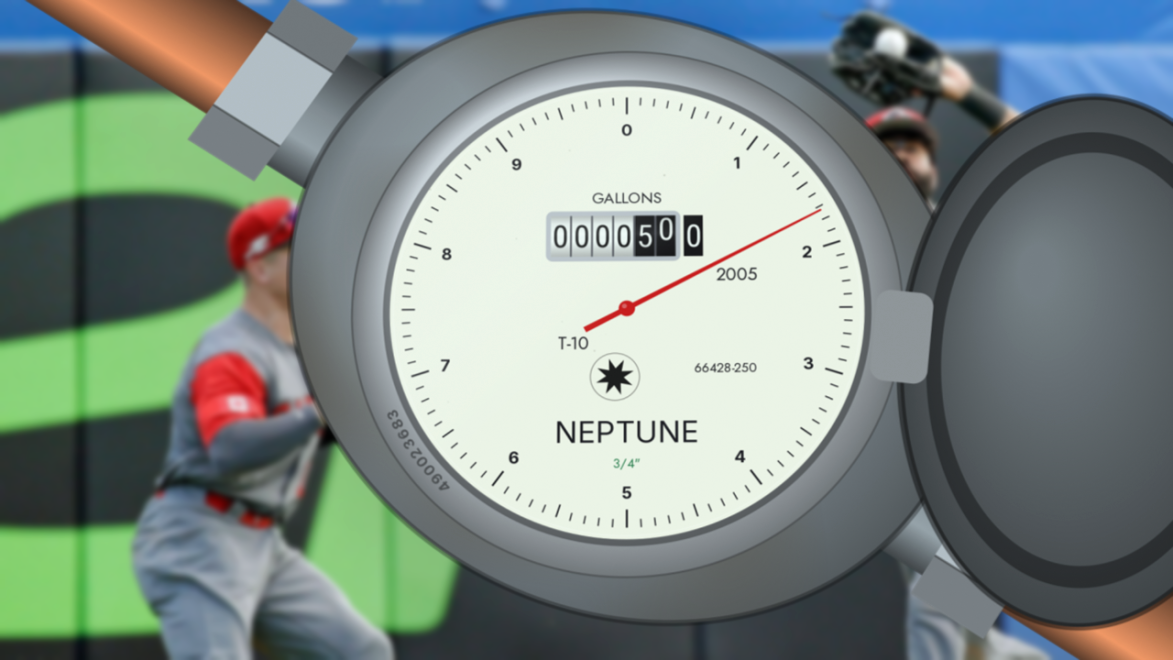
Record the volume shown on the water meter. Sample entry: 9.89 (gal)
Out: 501.7 (gal)
